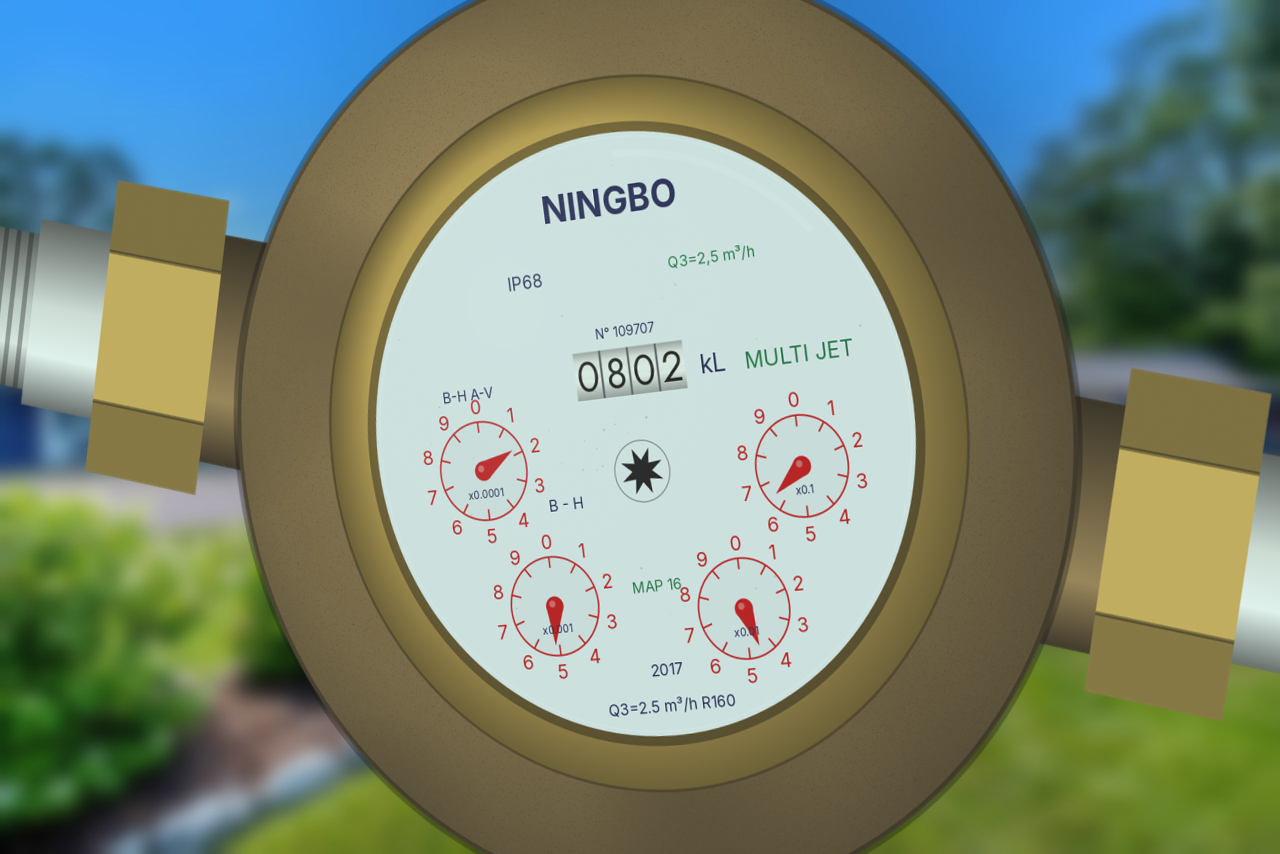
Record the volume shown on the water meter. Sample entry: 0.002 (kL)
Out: 802.6451 (kL)
